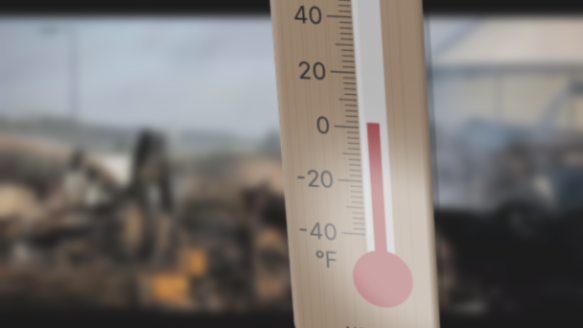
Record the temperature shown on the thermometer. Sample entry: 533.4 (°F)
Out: 2 (°F)
